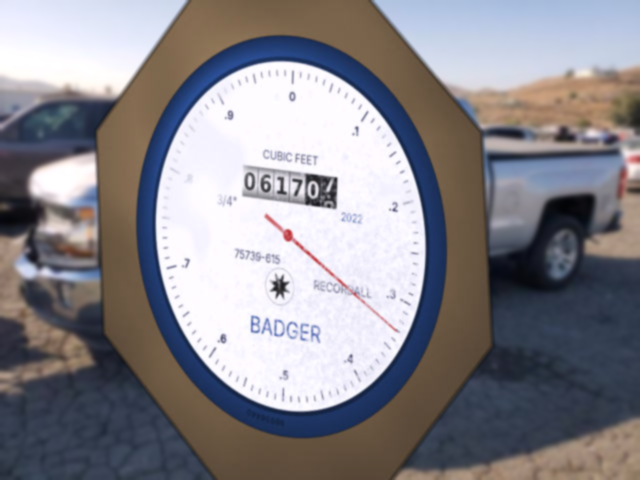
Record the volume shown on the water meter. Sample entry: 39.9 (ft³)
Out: 61707.33 (ft³)
